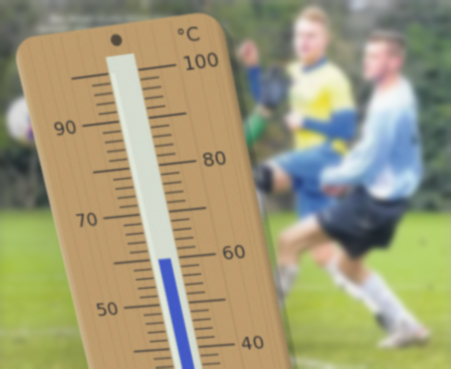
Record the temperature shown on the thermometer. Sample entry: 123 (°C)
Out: 60 (°C)
